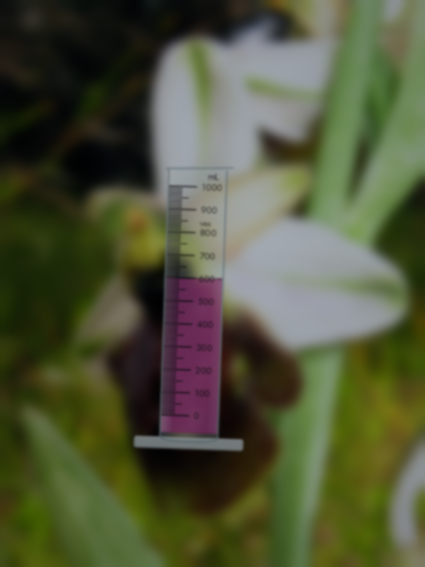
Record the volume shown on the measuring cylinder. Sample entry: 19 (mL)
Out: 600 (mL)
